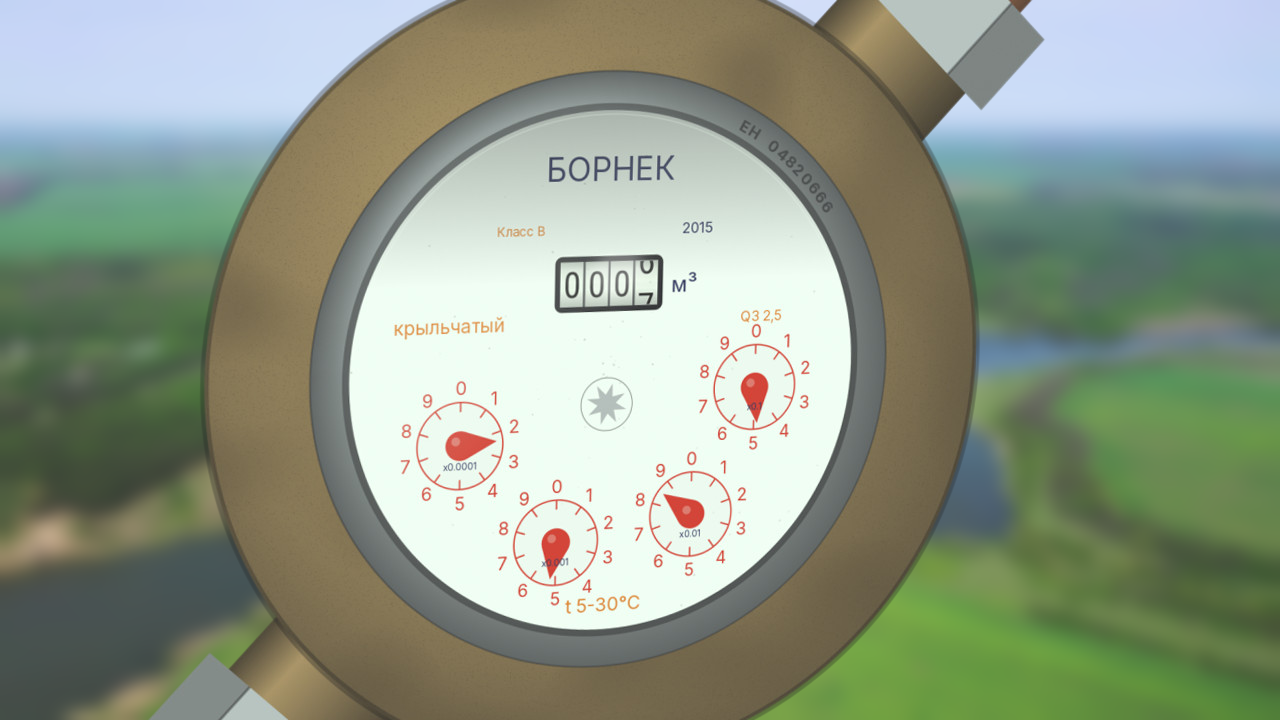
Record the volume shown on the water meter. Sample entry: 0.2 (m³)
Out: 6.4852 (m³)
